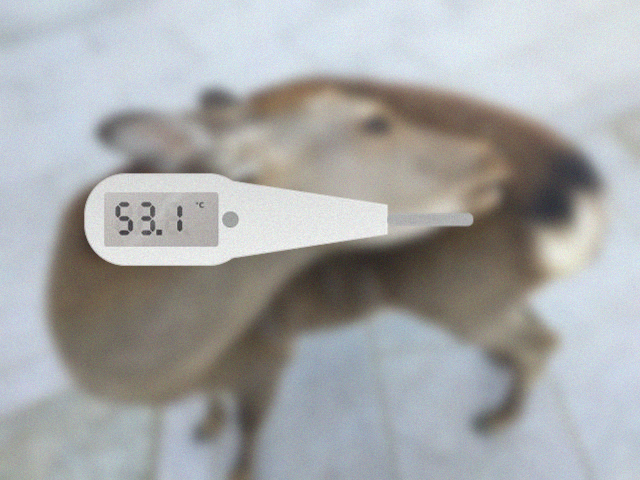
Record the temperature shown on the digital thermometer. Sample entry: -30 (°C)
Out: 53.1 (°C)
